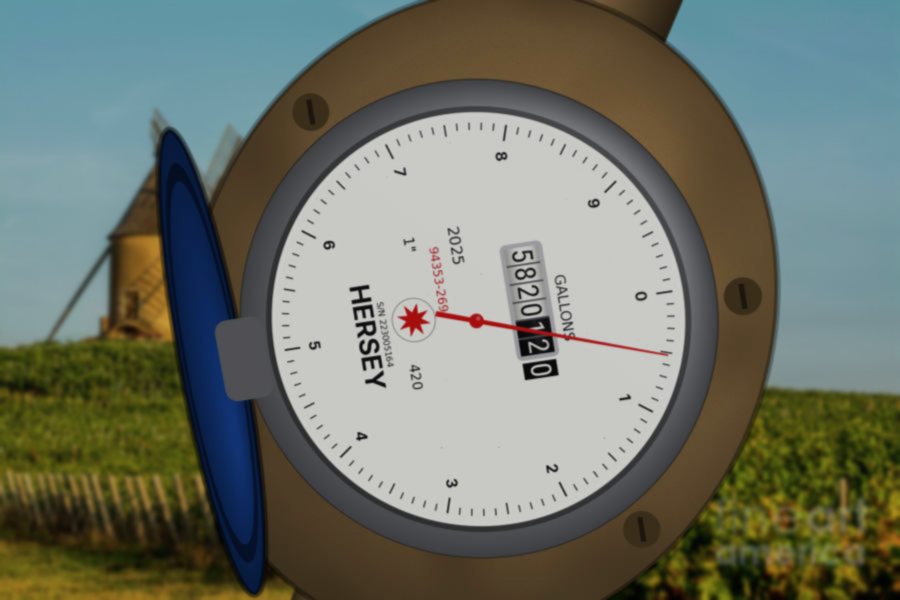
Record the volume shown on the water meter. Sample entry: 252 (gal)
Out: 5820120.5 (gal)
